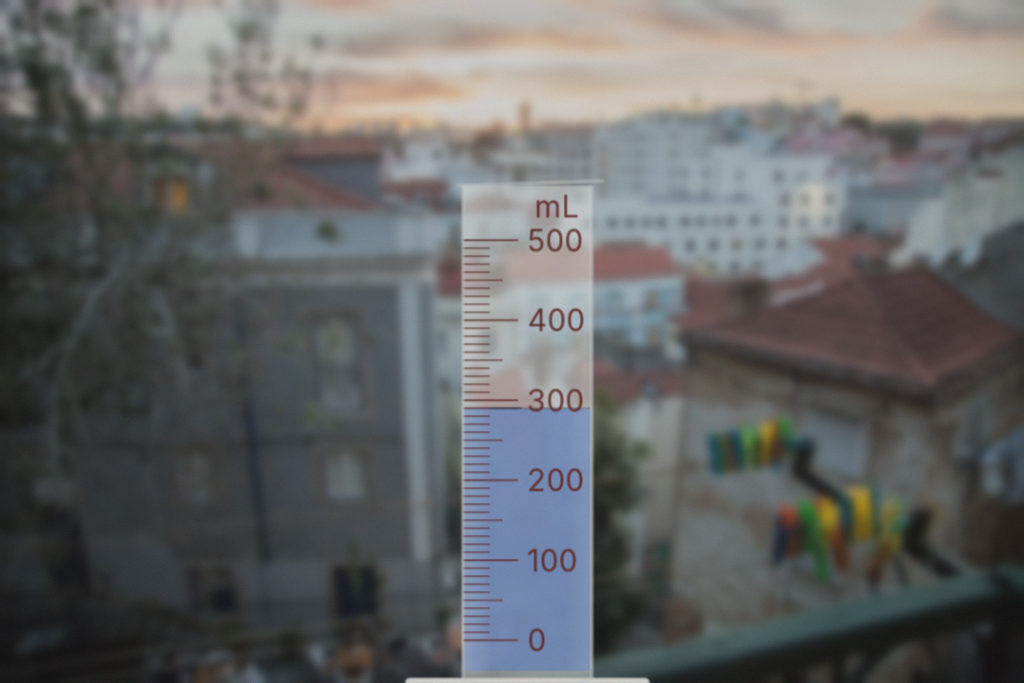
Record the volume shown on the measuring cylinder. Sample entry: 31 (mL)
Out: 290 (mL)
